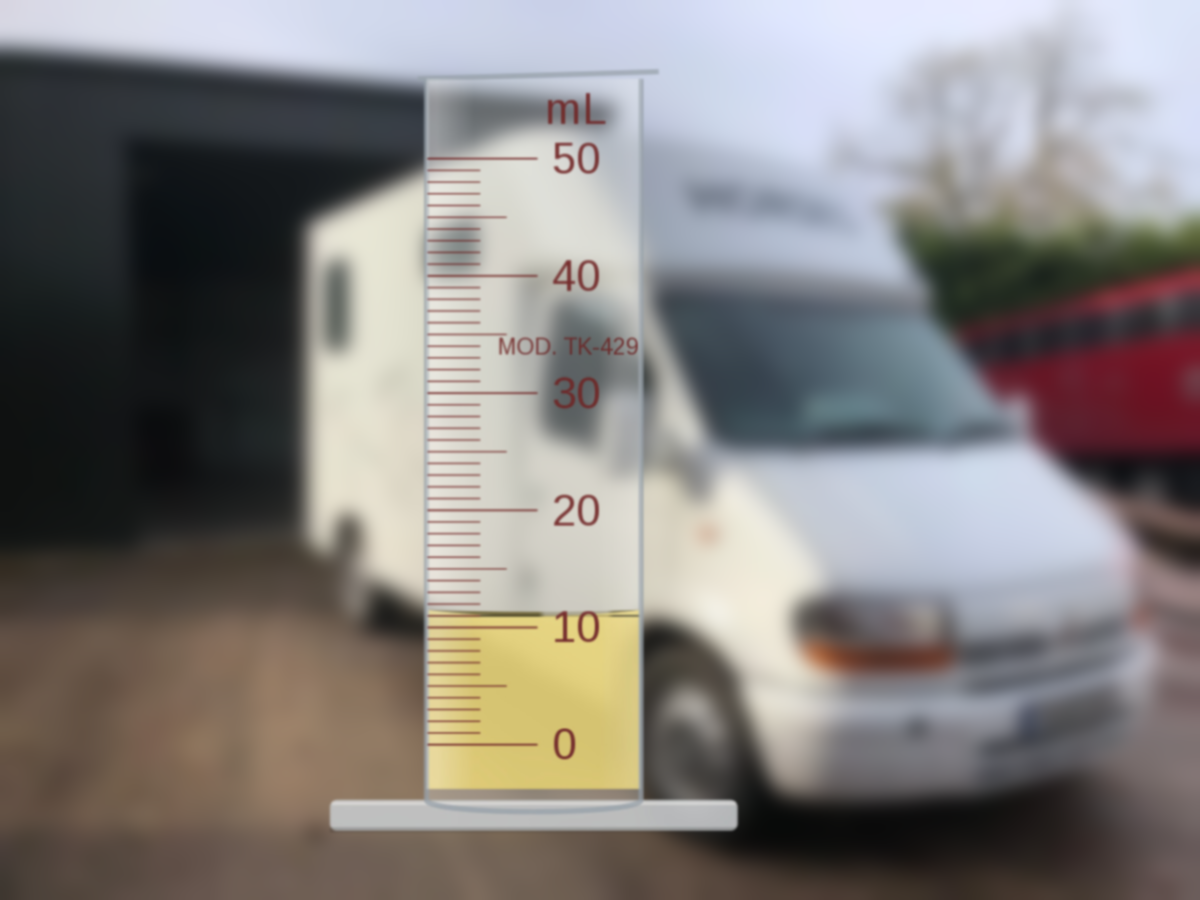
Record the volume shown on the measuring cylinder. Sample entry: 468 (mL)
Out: 11 (mL)
